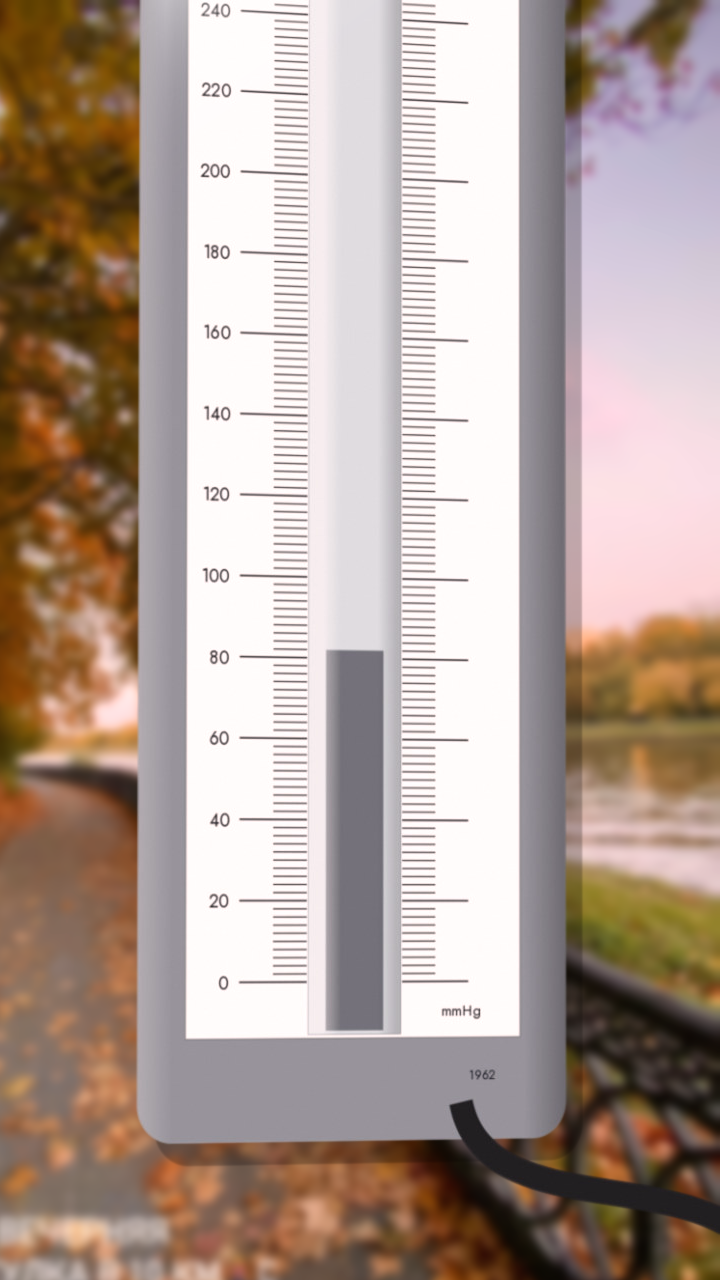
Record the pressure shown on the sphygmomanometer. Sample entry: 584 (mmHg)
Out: 82 (mmHg)
